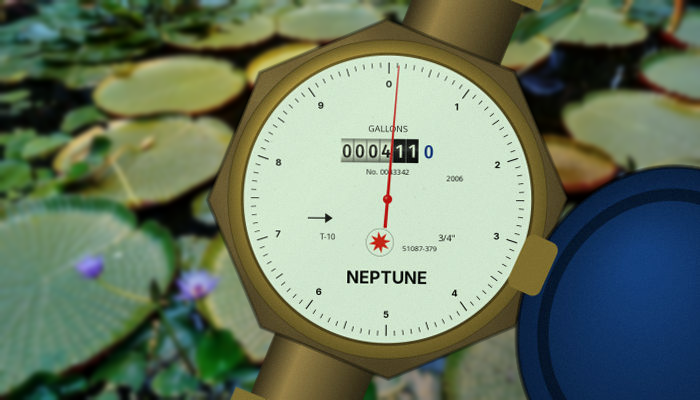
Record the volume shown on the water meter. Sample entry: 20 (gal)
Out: 4110.1 (gal)
